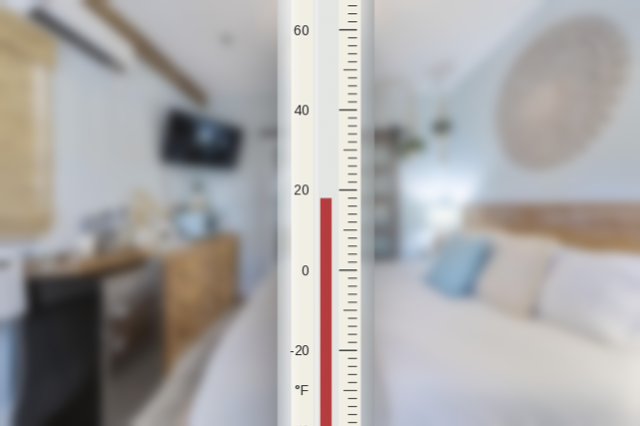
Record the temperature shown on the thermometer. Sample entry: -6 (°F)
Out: 18 (°F)
